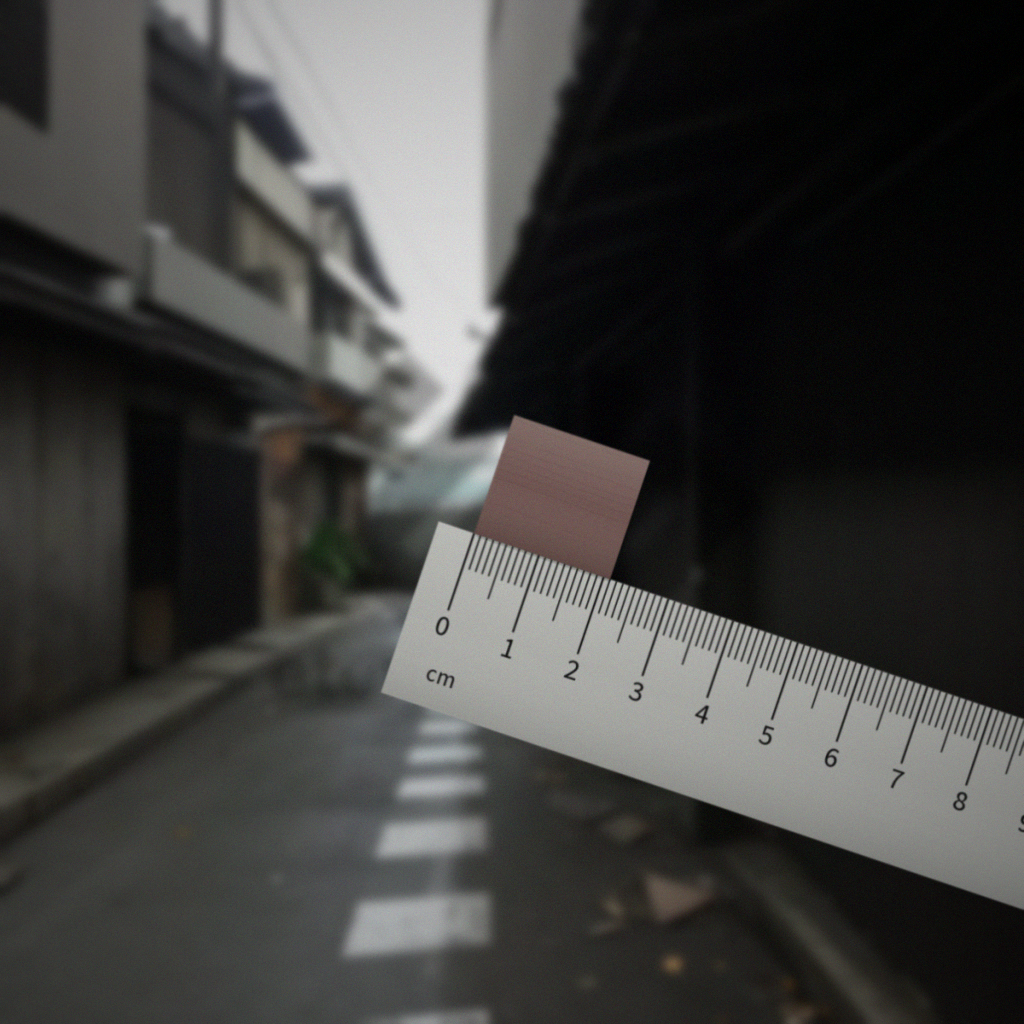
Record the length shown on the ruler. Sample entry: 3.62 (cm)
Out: 2.1 (cm)
